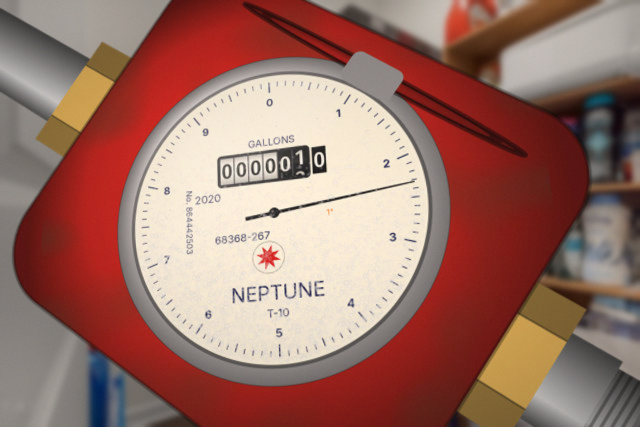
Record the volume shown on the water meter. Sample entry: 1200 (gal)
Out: 12.3 (gal)
